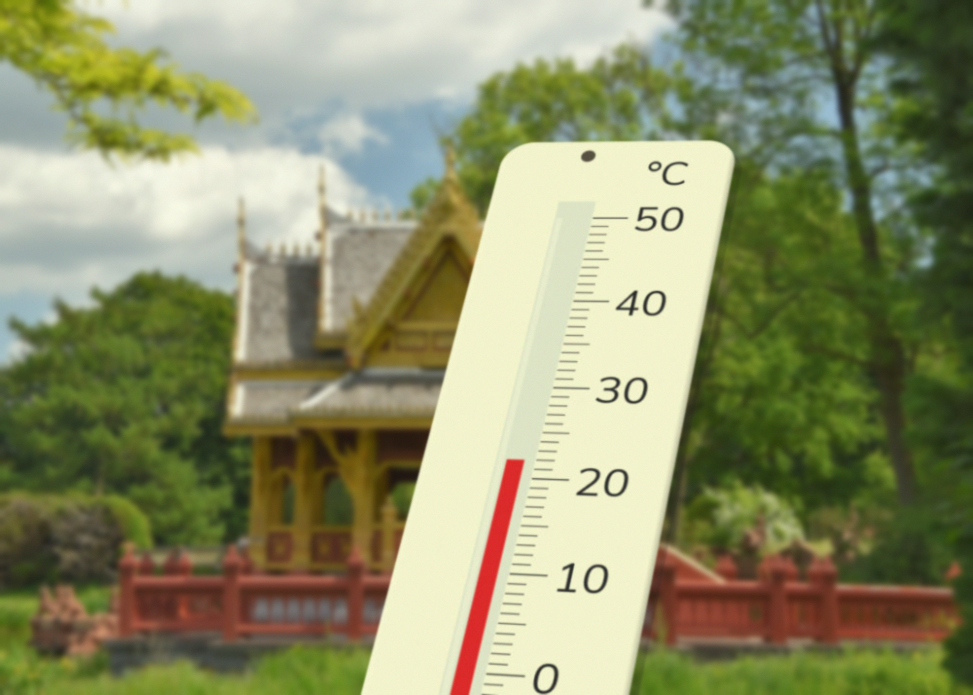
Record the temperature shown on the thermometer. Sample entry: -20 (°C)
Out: 22 (°C)
